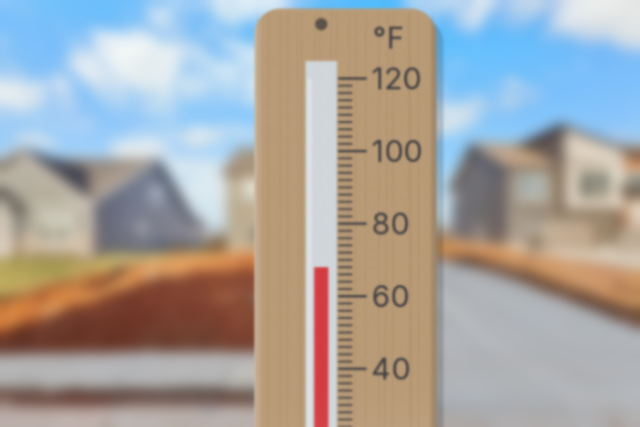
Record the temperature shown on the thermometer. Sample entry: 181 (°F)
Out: 68 (°F)
